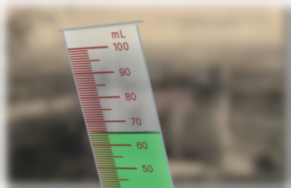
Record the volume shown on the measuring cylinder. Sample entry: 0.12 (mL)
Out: 65 (mL)
